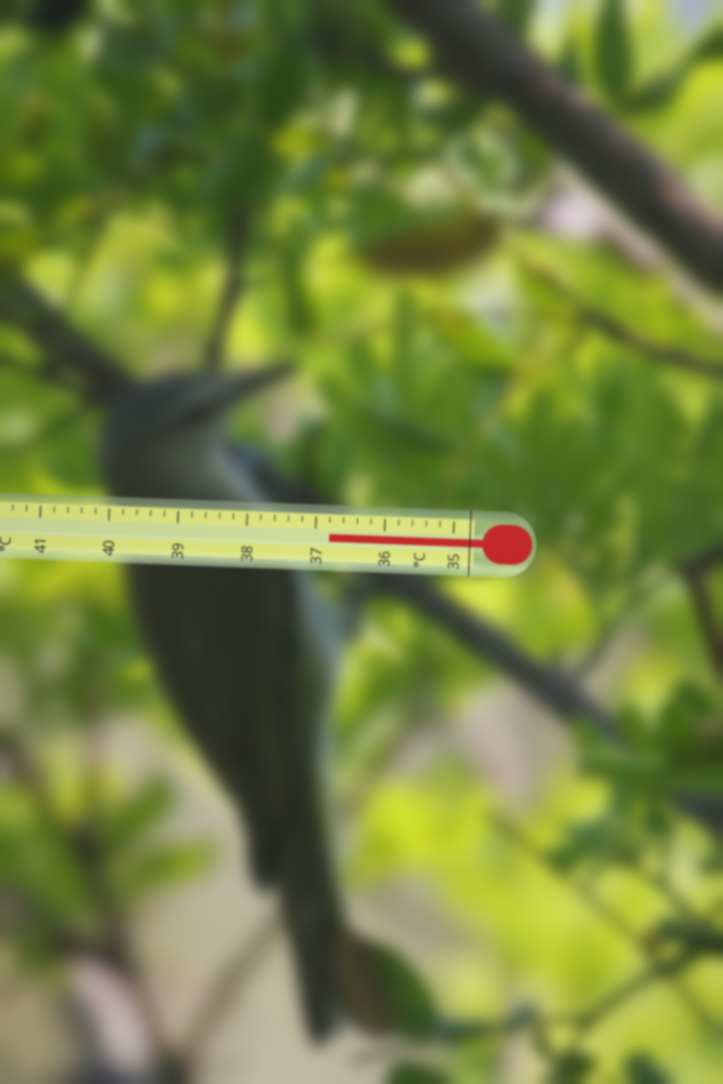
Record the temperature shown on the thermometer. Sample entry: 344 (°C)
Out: 36.8 (°C)
